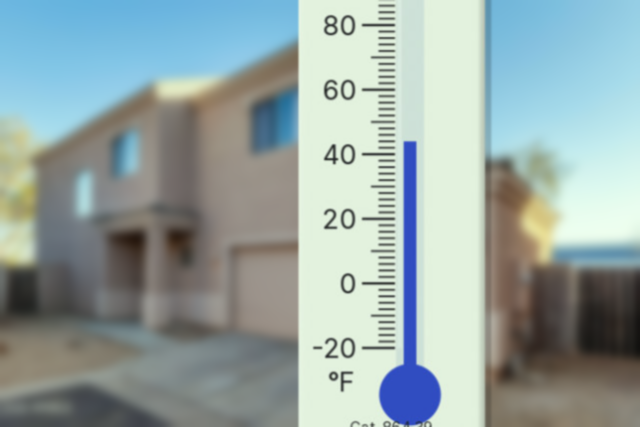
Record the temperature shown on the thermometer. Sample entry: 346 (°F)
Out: 44 (°F)
